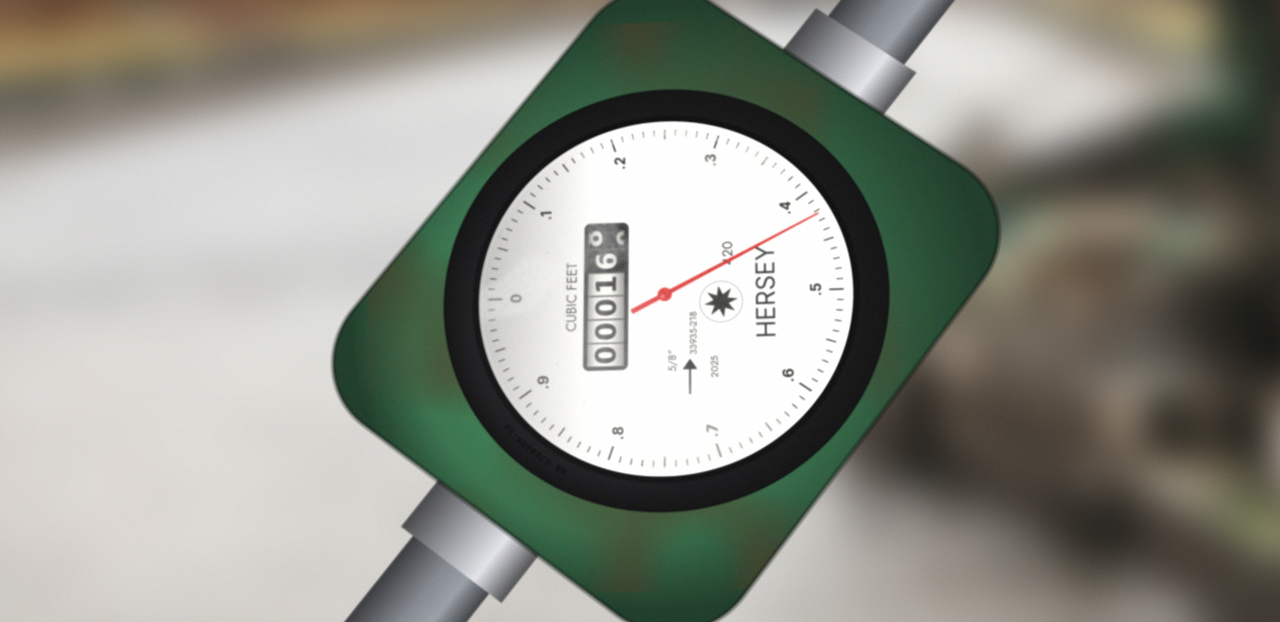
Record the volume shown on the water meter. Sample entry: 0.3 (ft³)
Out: 168.42 (ft³)
